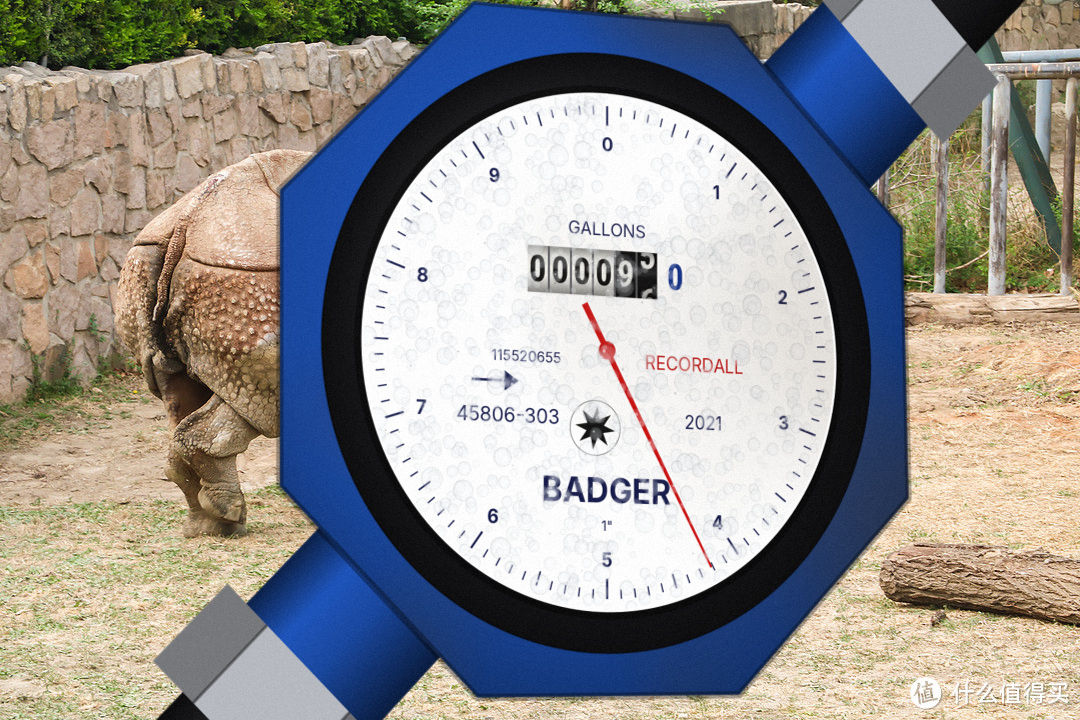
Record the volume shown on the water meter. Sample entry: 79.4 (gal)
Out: 954.2 (gal)
